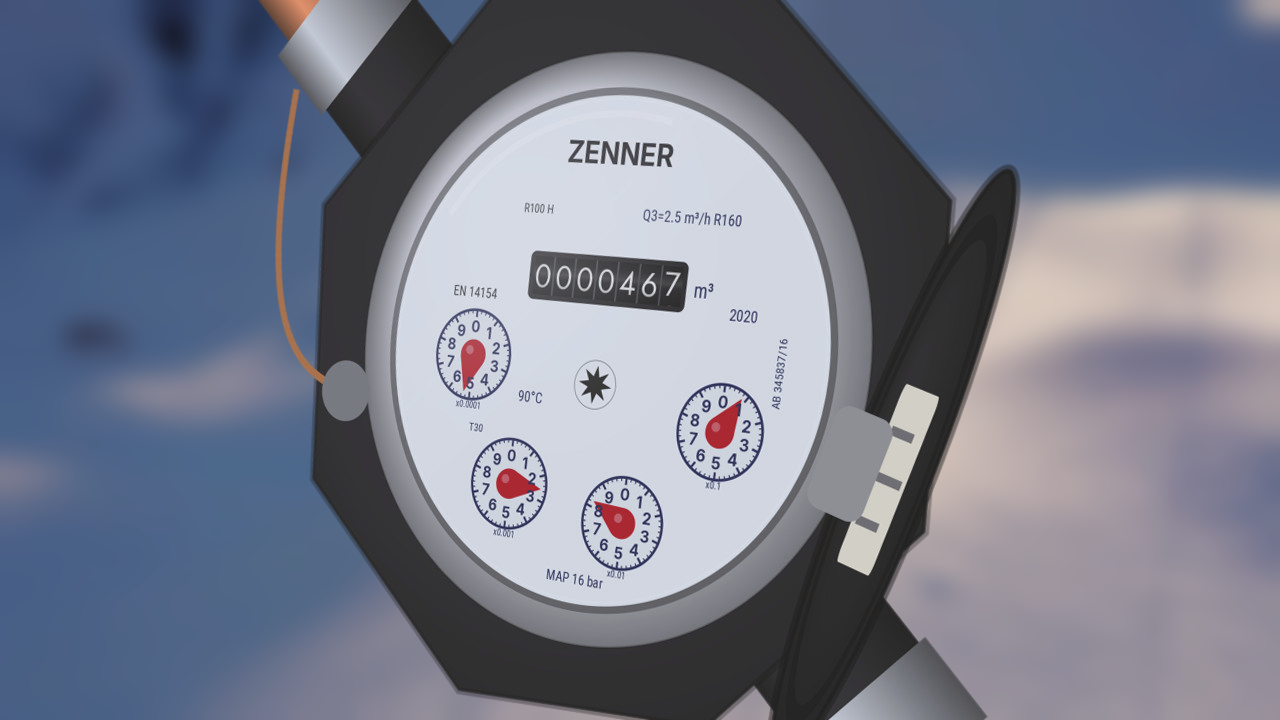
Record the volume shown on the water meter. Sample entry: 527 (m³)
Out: 467.0825 (m³)
